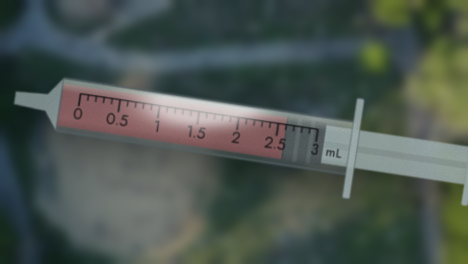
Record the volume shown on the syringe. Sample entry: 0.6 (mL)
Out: 2.6 (mL)
